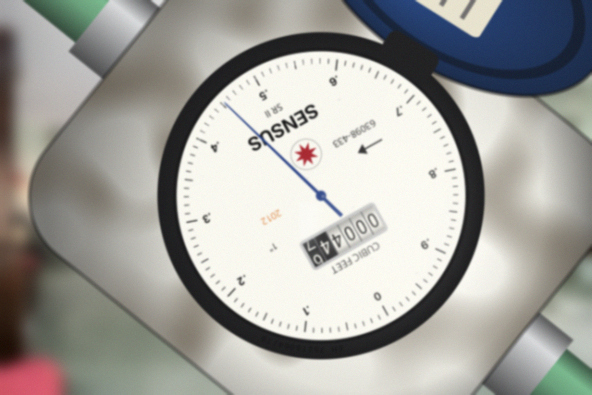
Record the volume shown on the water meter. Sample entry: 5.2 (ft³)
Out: 446.45 (ft³)
